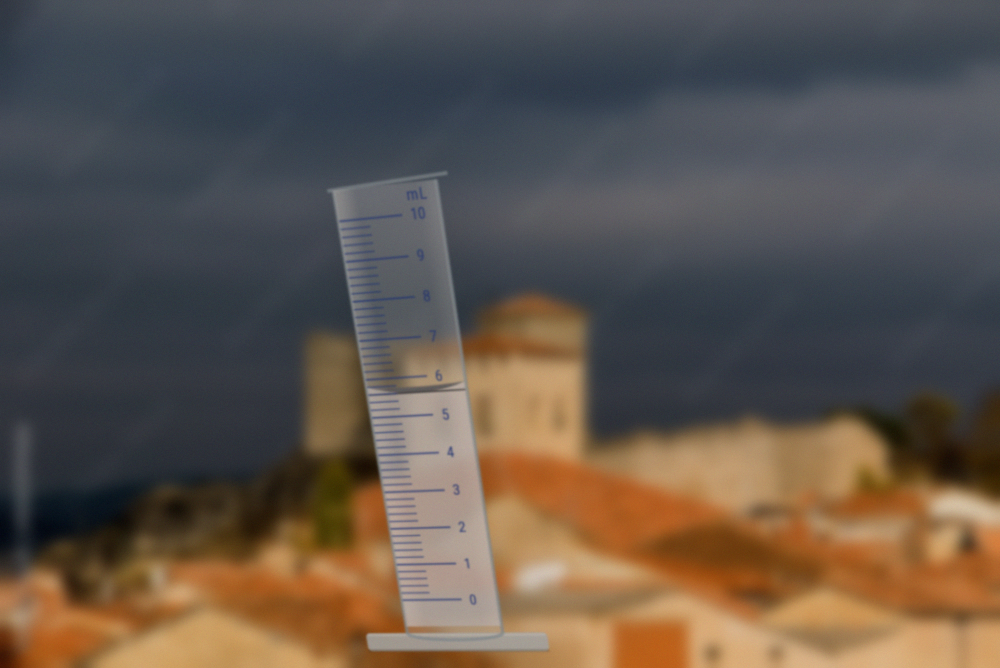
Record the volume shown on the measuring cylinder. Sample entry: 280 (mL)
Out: 5.6 (mL)
